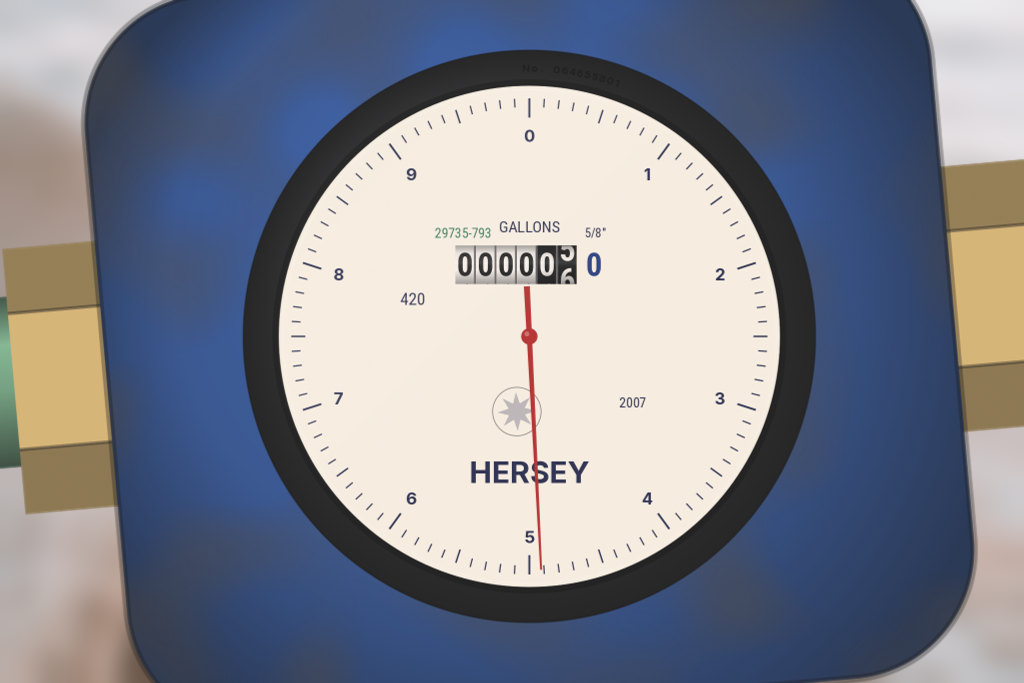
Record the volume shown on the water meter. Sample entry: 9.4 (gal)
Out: 54.9 (gal)
